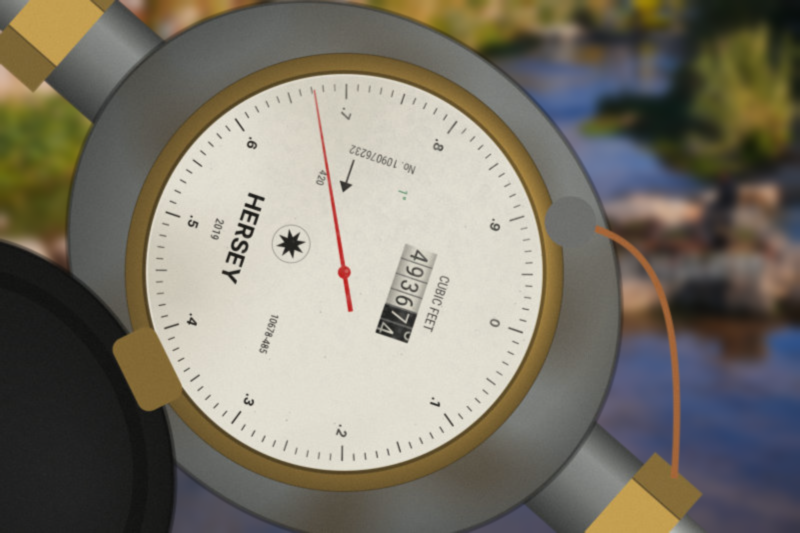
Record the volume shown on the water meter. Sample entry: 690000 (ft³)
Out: 493673.67 (ft³)
